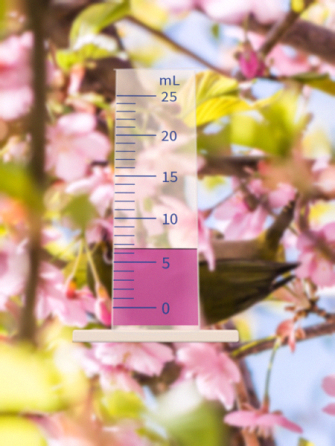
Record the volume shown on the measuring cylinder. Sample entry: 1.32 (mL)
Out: 6.5 (mL)
